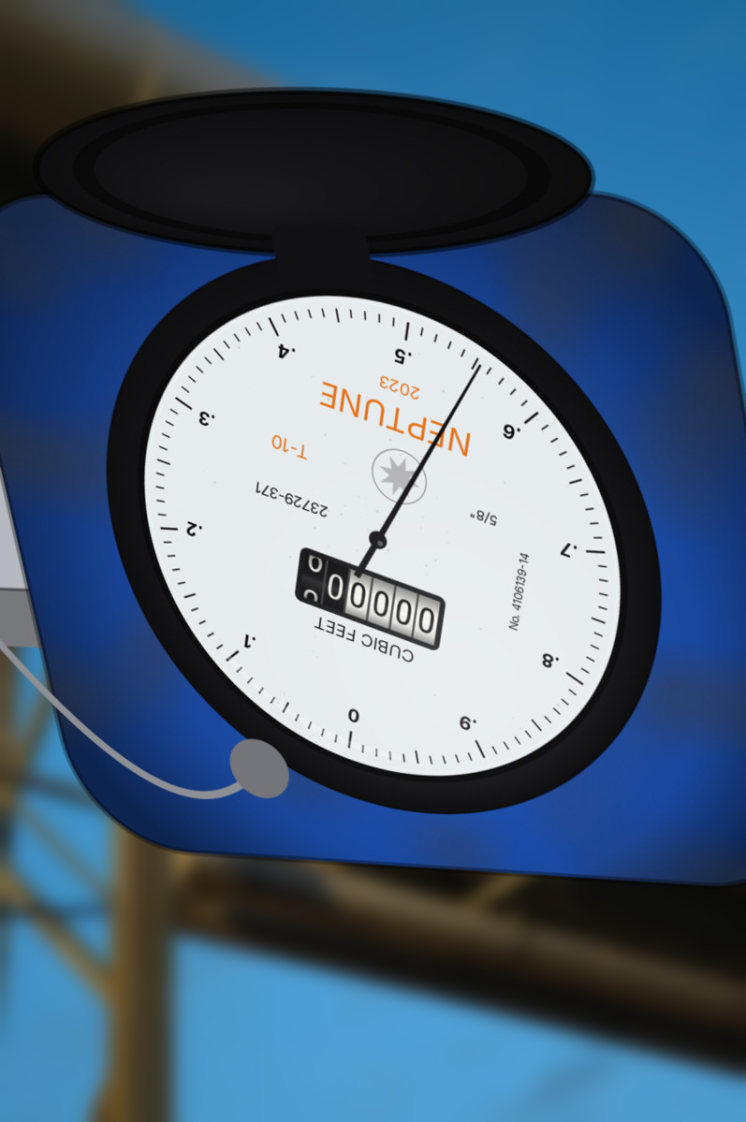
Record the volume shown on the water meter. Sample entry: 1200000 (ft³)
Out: 8.55 (ft³)
